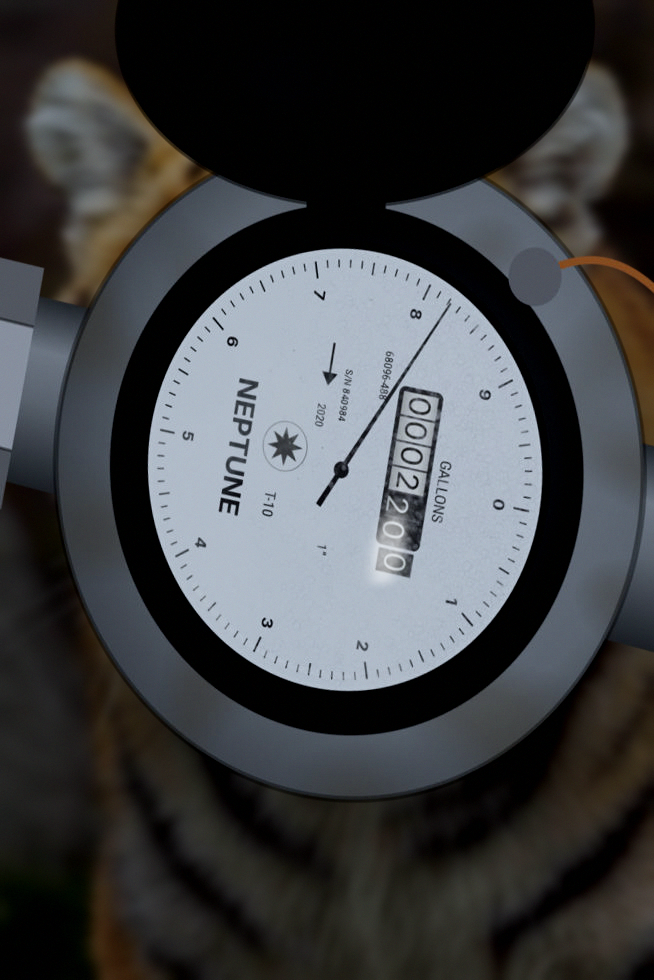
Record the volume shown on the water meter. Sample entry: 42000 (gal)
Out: 2198.2 (gal)
